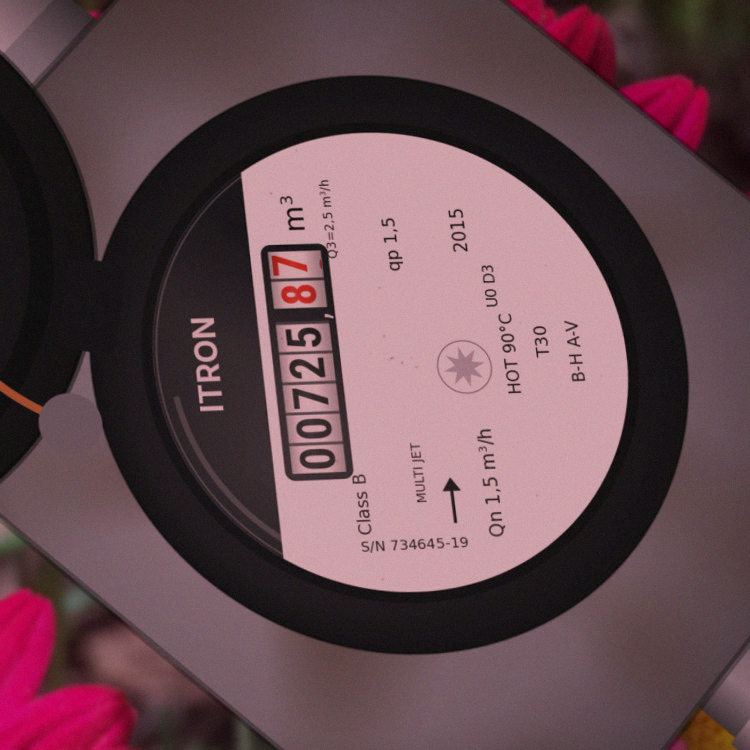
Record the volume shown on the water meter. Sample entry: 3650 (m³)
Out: 725.87 (m³)
